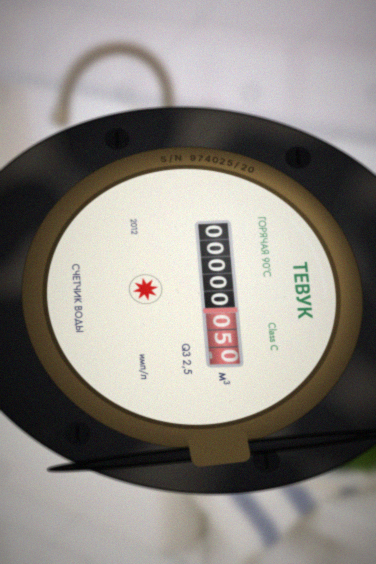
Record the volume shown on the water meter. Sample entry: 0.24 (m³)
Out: 0.050 (m³)
